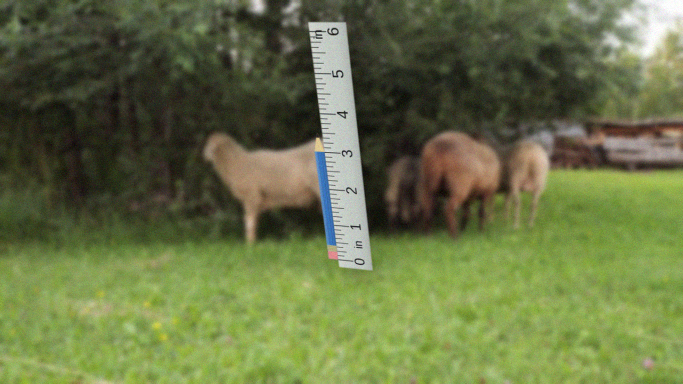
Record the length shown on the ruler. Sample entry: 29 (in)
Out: 3.5 (in)
